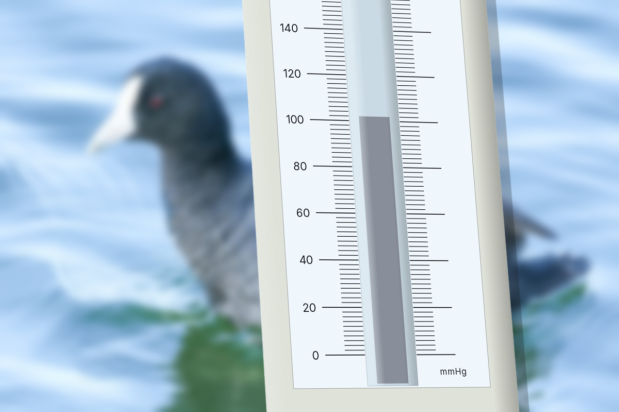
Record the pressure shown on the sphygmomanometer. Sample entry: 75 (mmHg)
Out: 102 (mmHg)
